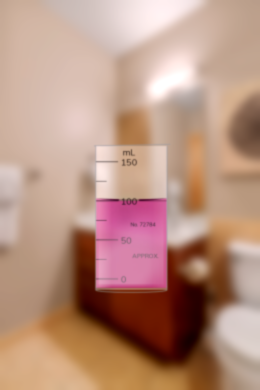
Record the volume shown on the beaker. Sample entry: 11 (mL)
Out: 100 (mL)
